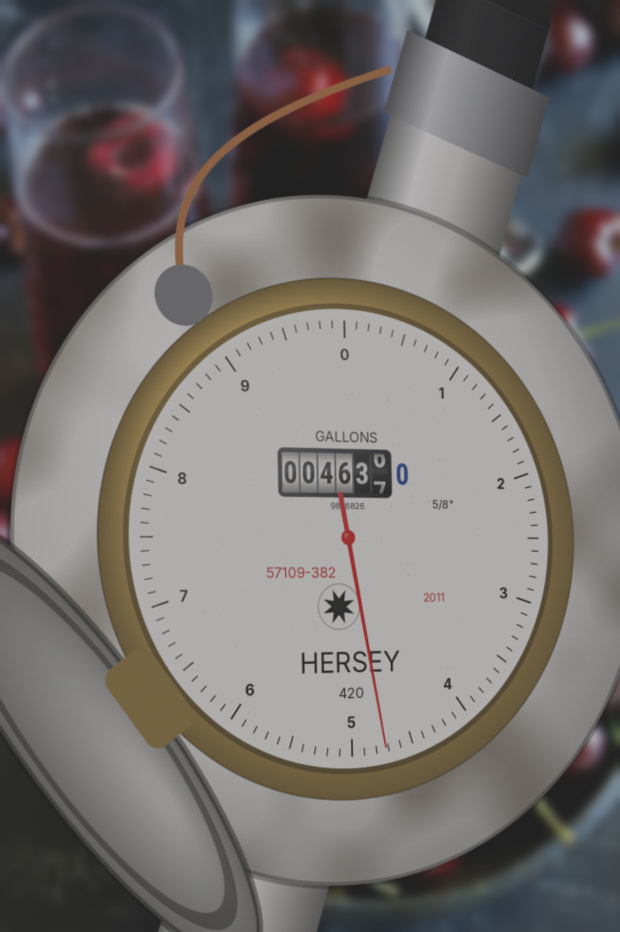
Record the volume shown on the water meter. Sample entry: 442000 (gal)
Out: 46364.7 (gal)
